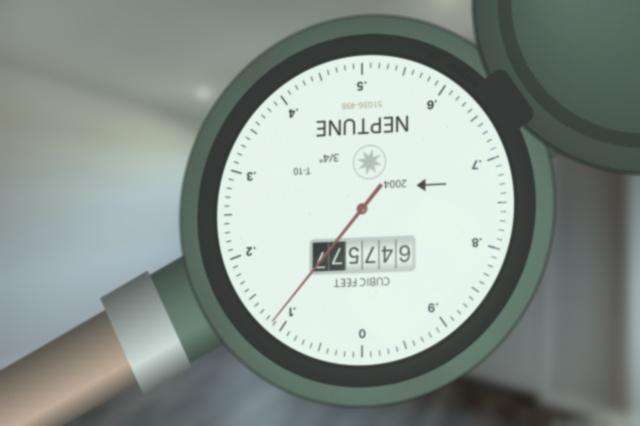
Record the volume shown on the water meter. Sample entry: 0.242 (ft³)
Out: 647577.11 (ft³)
